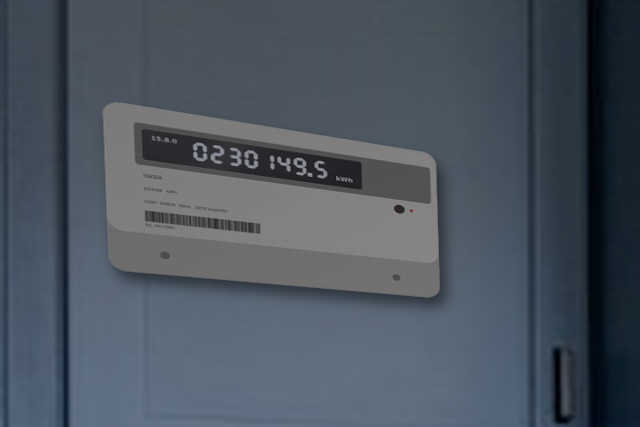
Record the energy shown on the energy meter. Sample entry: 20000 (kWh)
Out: 230149.5 (kWh)
